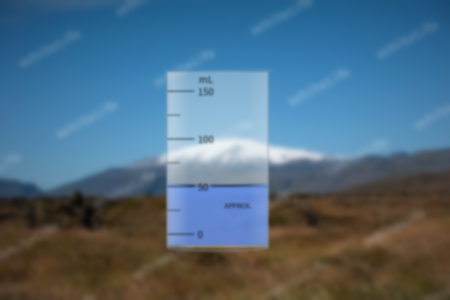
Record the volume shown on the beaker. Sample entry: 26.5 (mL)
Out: 50 (mL)
